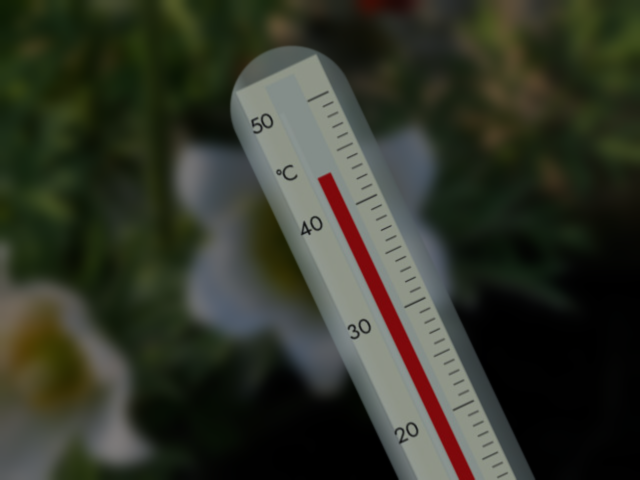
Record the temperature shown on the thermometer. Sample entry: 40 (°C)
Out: 43.5 (°C)
